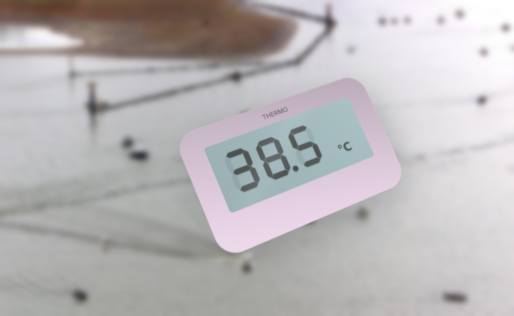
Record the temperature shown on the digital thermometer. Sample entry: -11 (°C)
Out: 38.5 (°C)
